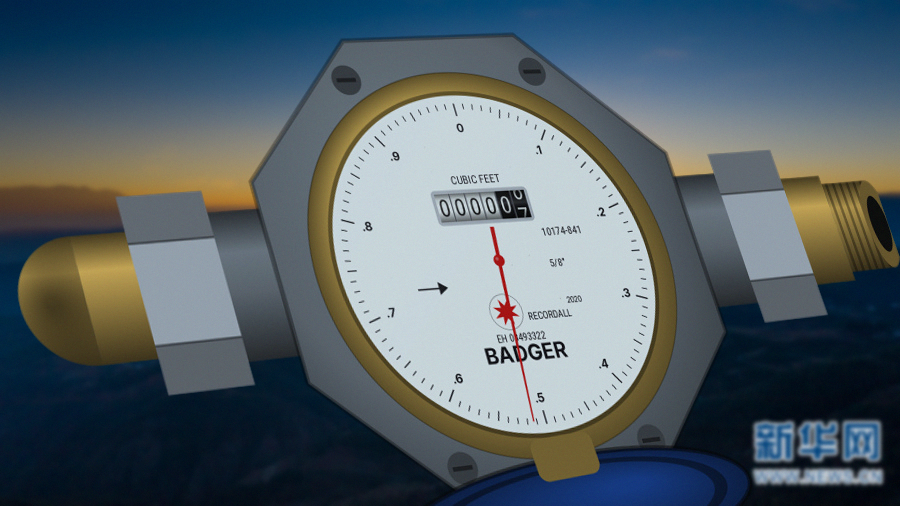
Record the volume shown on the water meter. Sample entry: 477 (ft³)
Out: 6.51 (ft³)
